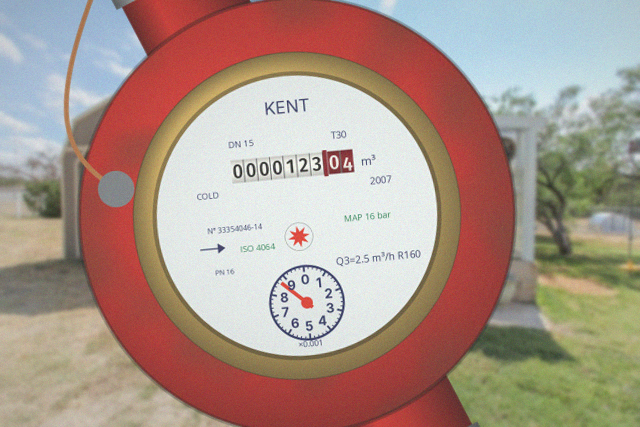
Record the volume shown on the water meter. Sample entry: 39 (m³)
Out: 123.038 (m³)
